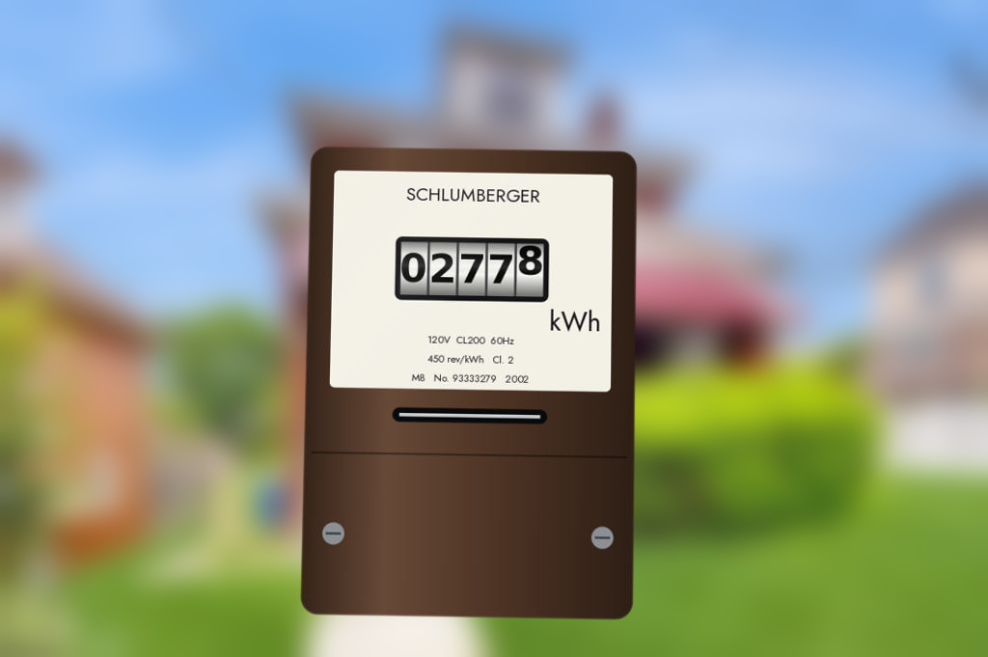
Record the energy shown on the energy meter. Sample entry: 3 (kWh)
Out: 2778 (kWh)
